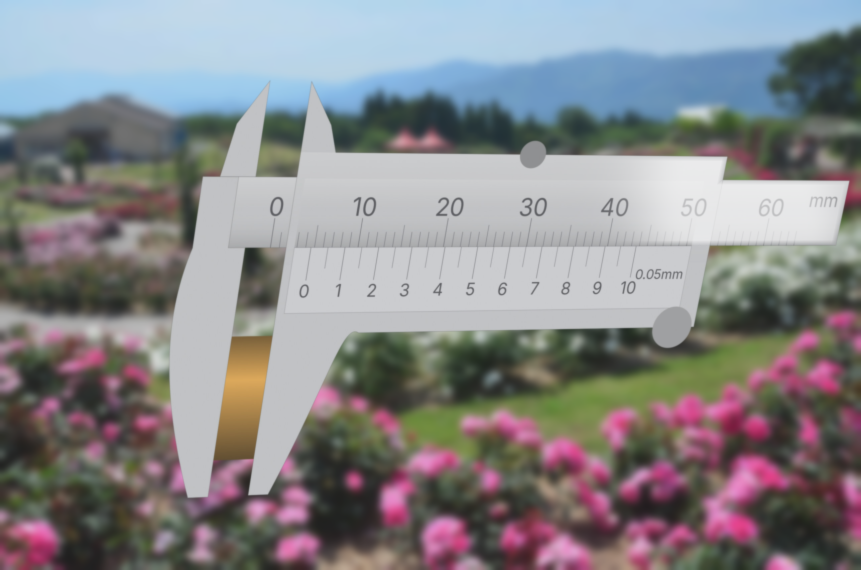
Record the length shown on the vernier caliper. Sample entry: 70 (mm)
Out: 4.6 (mm)
